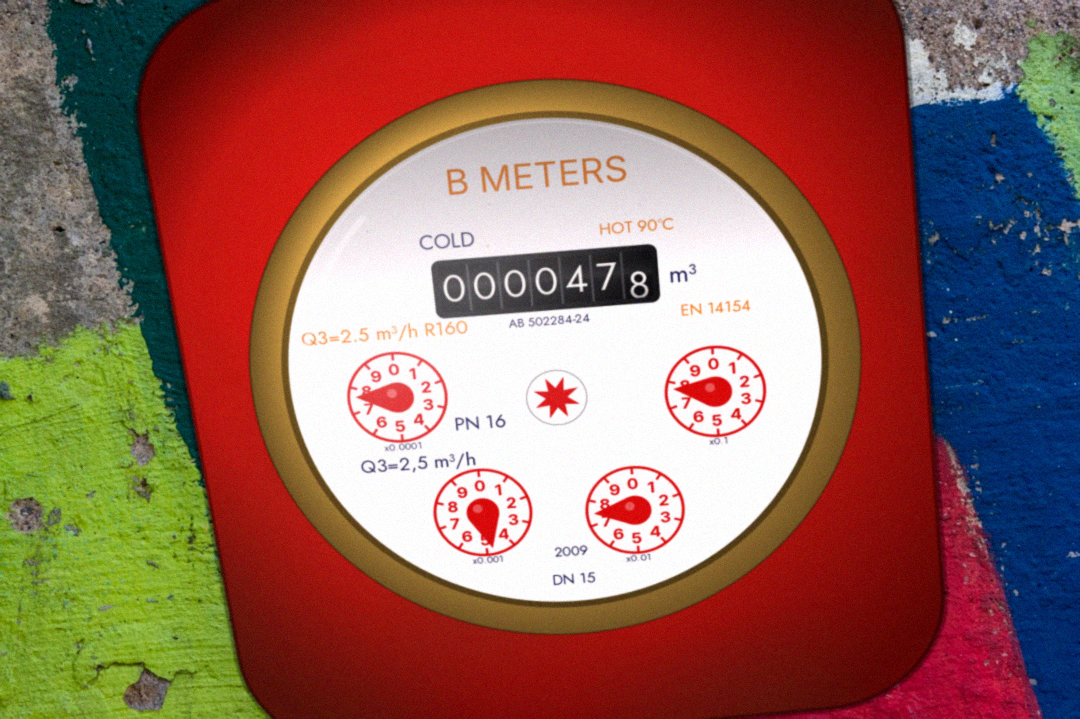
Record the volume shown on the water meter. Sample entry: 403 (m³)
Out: 477.7747 (m³)
